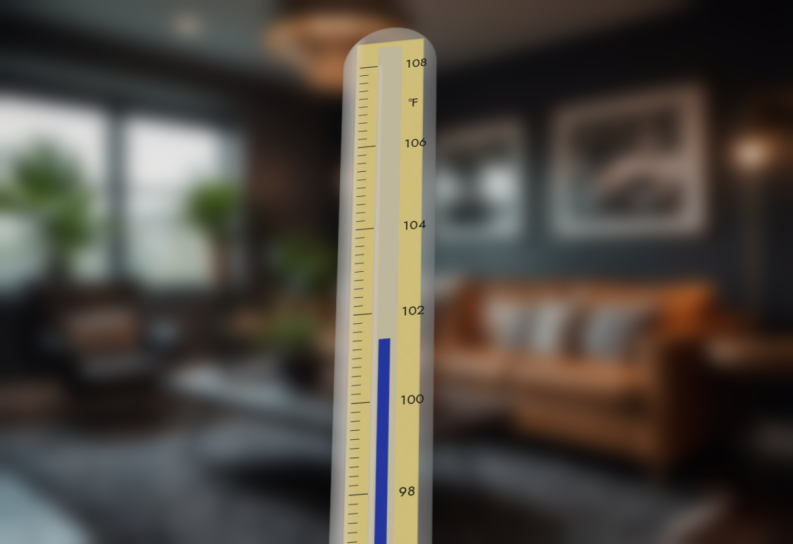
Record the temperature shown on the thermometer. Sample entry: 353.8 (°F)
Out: 101.4 (°F)
